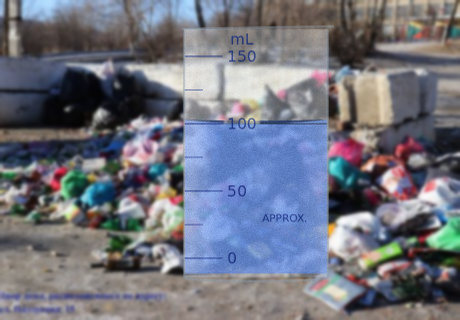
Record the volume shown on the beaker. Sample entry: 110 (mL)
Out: 100 (mL)
